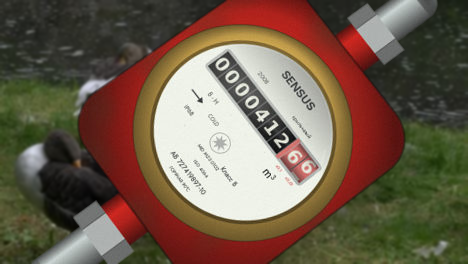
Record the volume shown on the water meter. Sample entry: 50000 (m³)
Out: 412.66 (m³)
